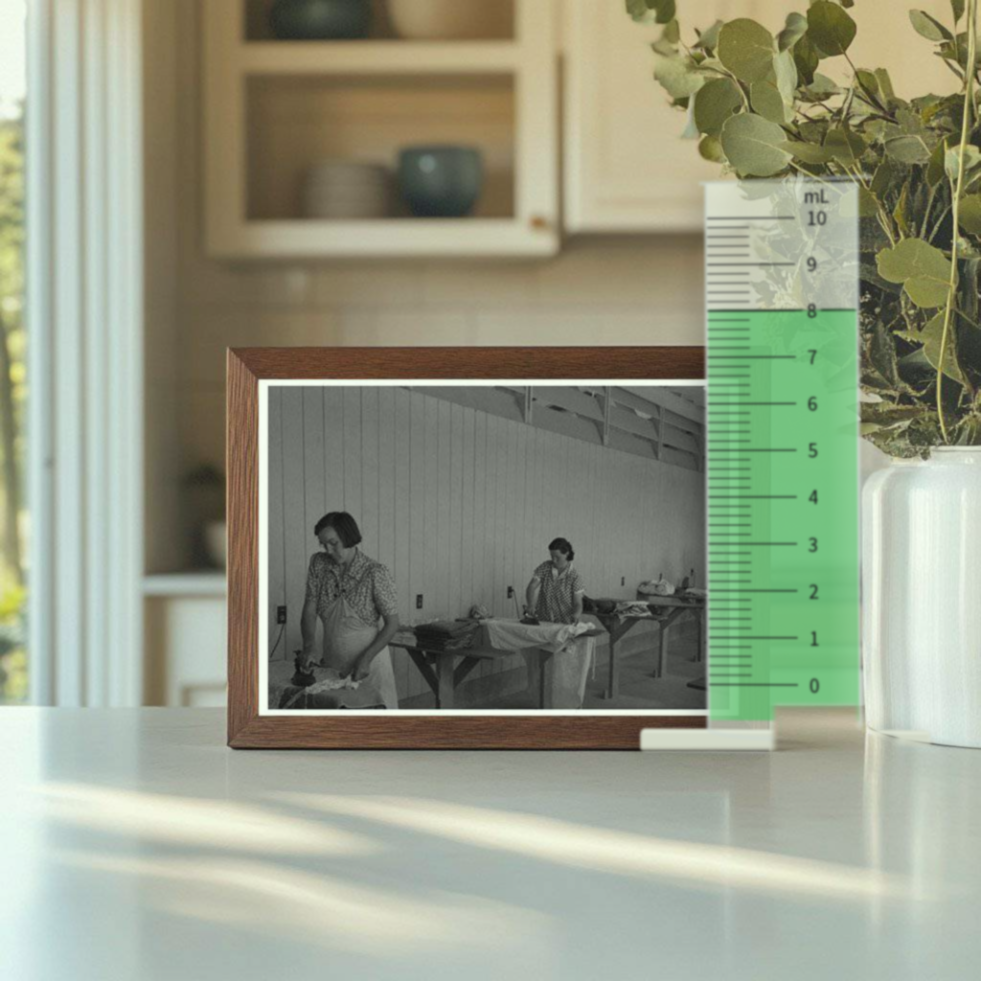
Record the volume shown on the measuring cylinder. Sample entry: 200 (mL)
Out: 8 (mL)
